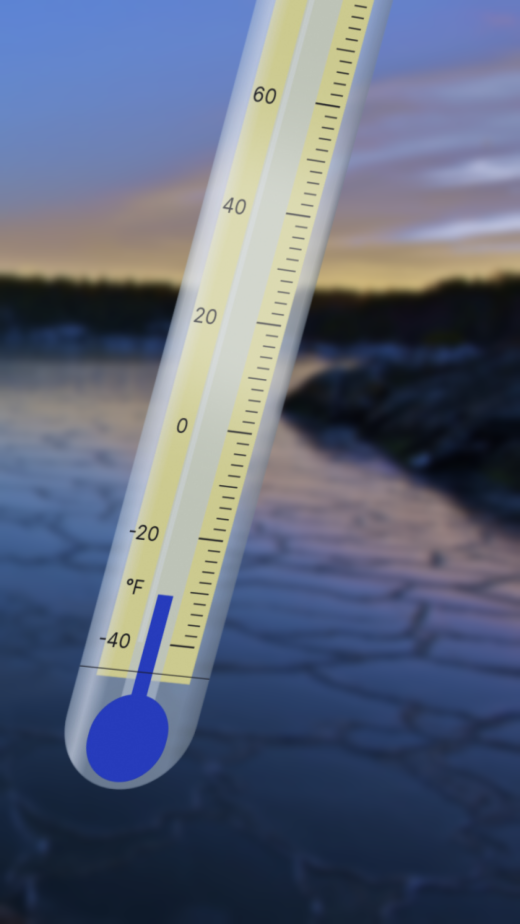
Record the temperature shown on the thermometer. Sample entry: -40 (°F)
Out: -31 (°F)
